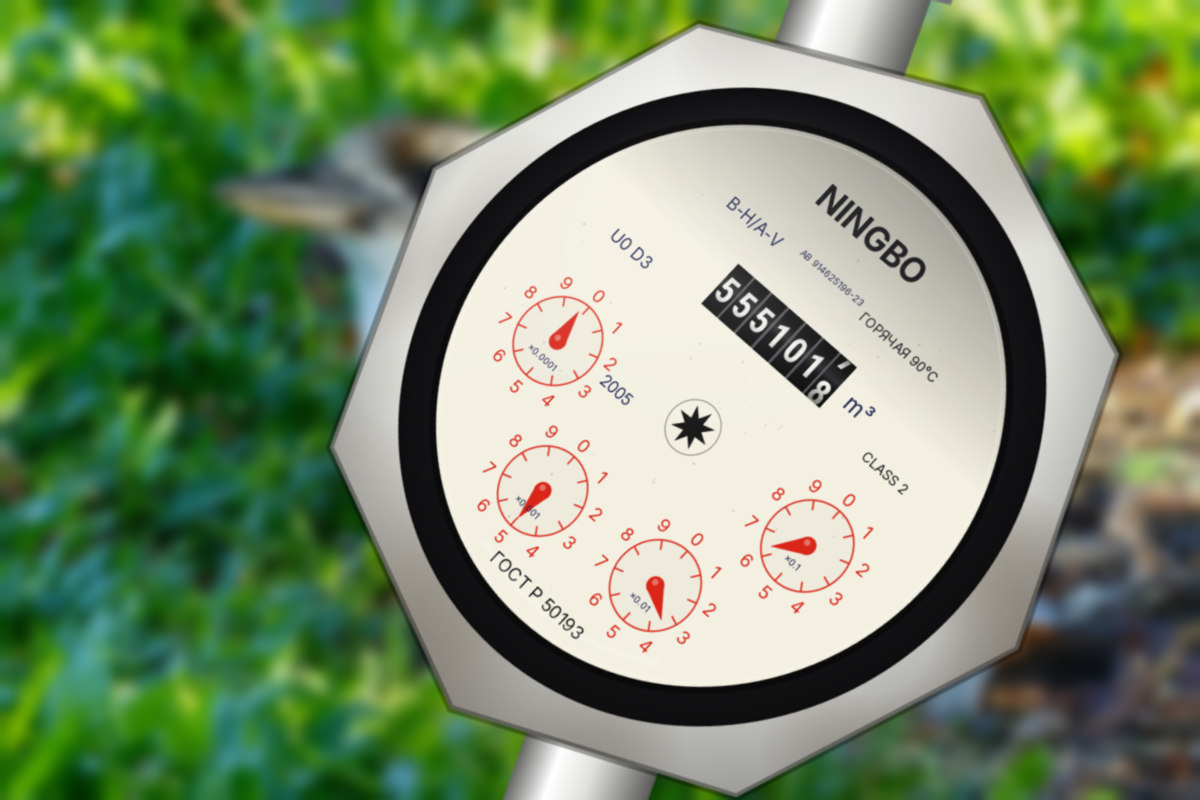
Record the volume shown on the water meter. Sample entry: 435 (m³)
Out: 5551017.6349 (m³)
